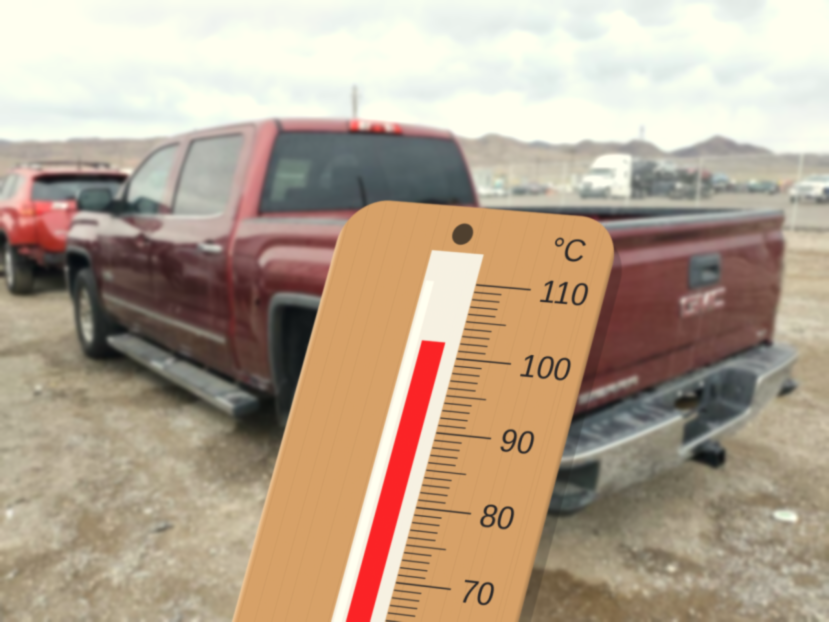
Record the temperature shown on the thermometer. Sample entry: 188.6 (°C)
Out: 102 (°C)
